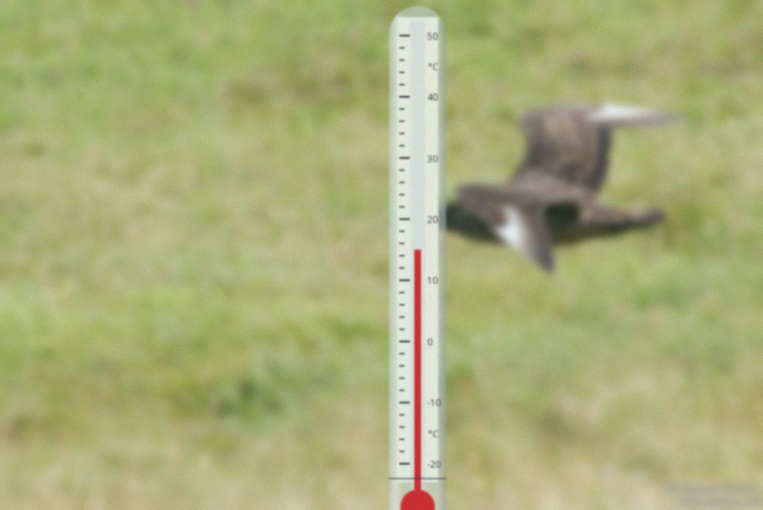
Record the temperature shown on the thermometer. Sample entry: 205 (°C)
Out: 15 (°C)
